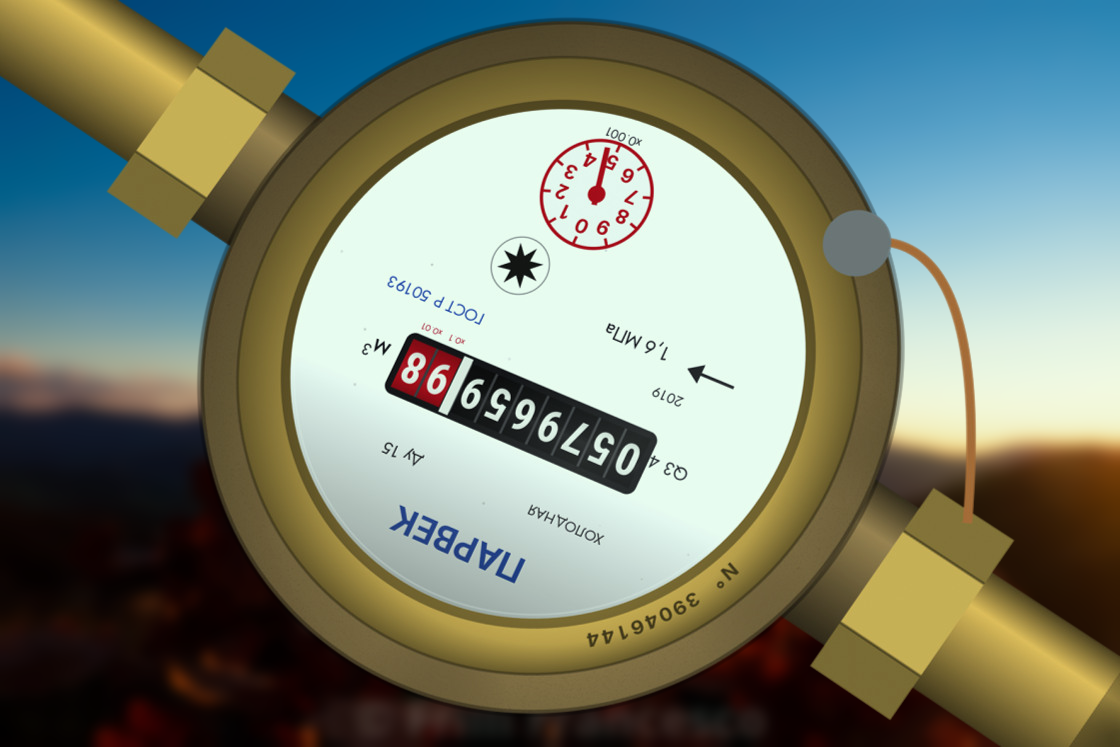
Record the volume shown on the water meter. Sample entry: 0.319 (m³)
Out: 579659.984 (m³)
